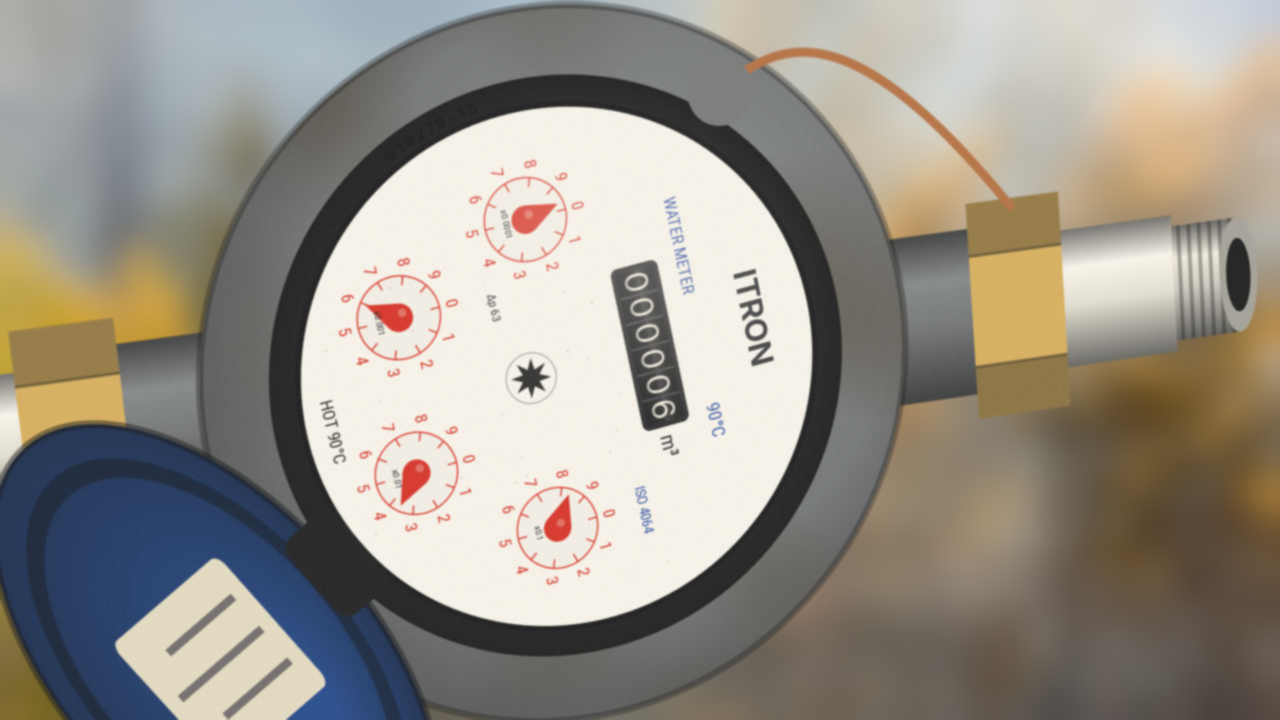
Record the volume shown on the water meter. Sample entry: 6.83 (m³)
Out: 6.8359 (m³)
